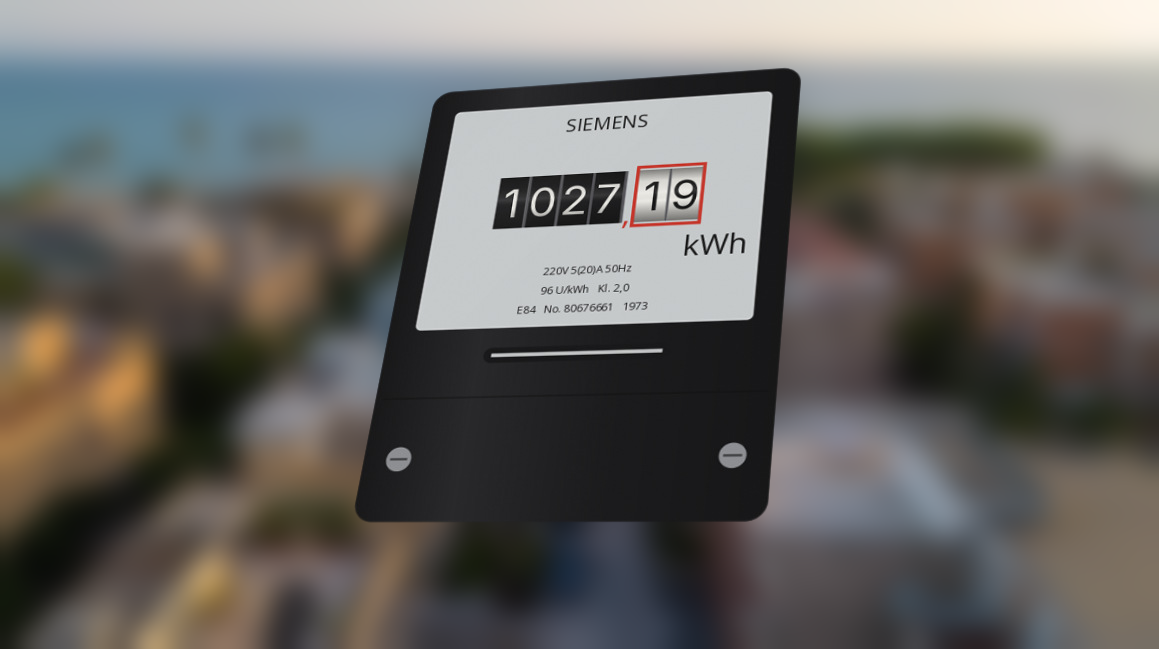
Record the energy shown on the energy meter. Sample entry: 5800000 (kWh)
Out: 1027.19 (kWh)
